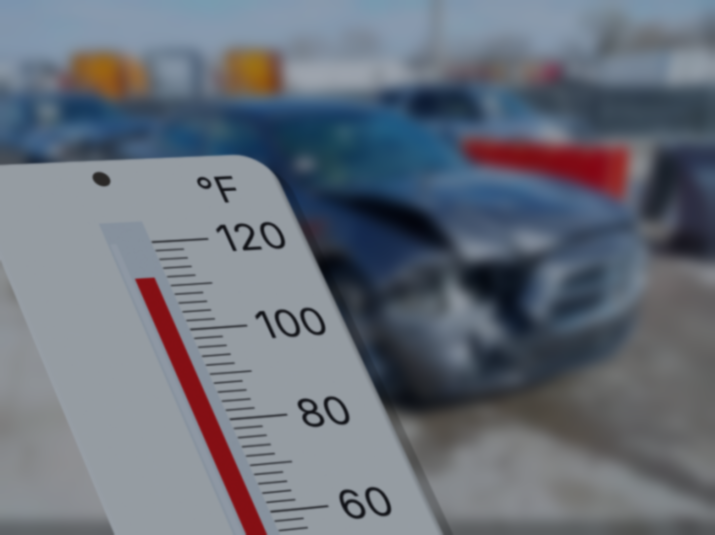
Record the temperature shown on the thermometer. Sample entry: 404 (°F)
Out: 112 (°F)
